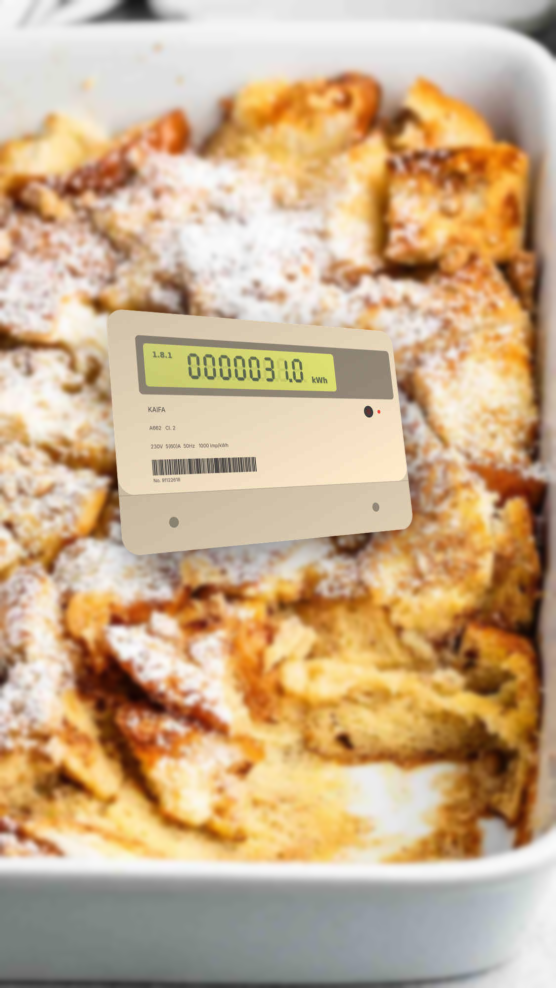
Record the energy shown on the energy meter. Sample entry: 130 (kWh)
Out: 31.0 (kWh)
